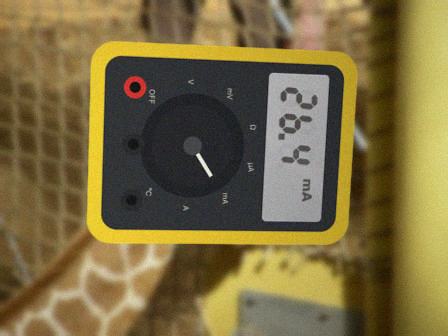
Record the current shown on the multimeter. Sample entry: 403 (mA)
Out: 26.4 (mA)
